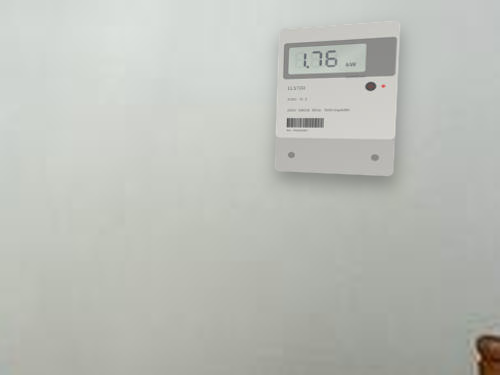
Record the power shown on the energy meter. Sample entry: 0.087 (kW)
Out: 1.76 (kW)
